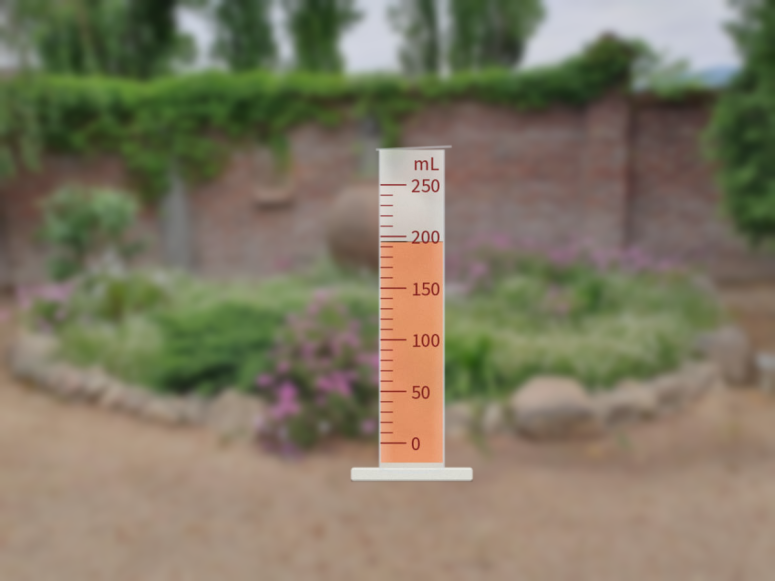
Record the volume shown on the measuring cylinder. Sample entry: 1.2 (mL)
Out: 195 (mL)
